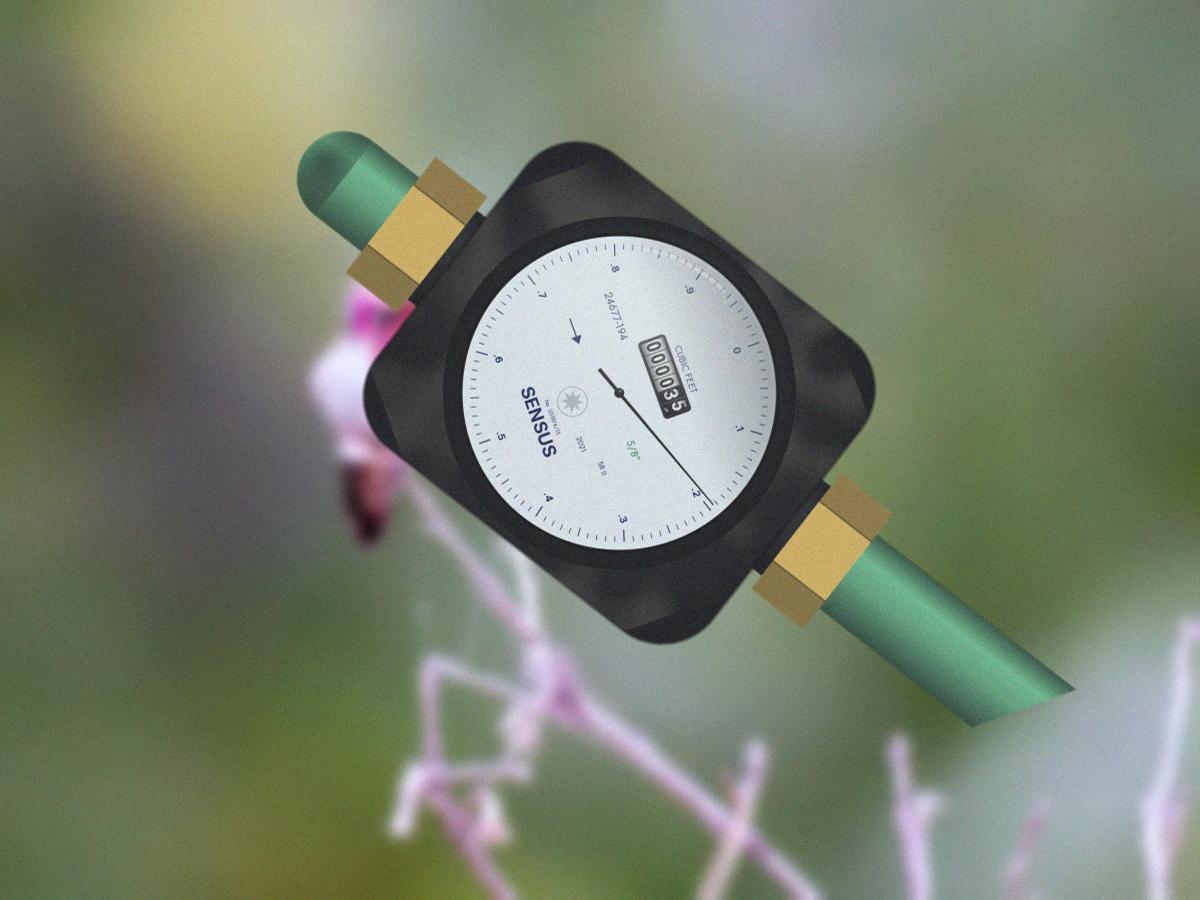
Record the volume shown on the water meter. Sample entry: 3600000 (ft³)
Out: 35.19 (ft³)
